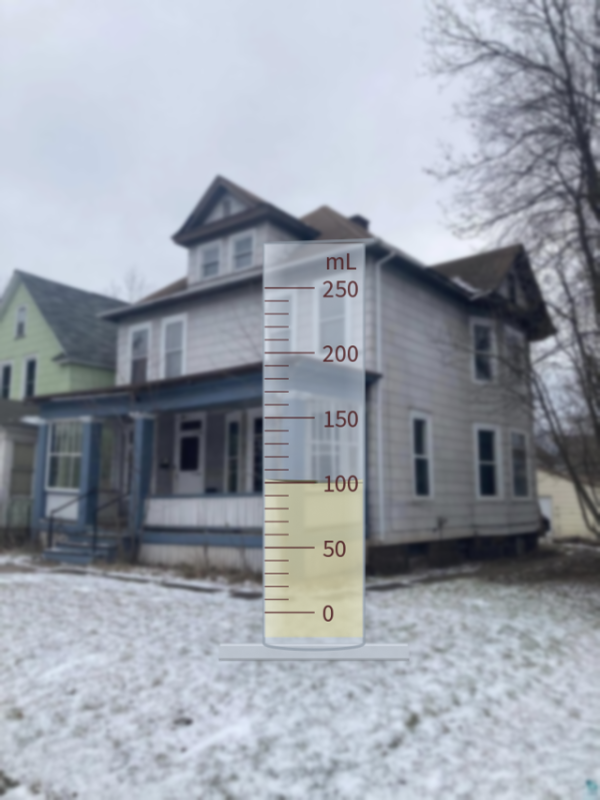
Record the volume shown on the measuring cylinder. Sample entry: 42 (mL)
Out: 100 (mL)
